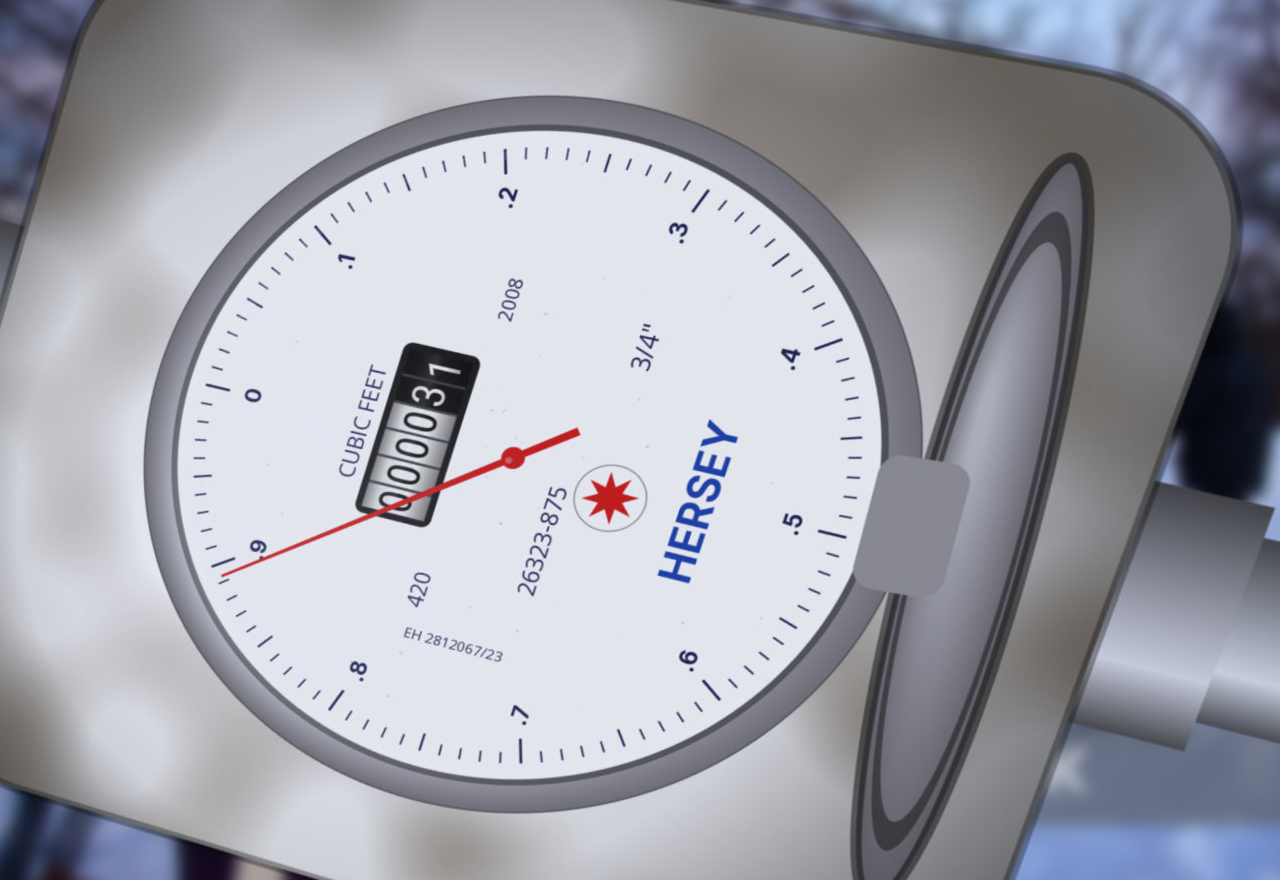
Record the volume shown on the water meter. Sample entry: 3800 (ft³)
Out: 30.89 (ft³)
